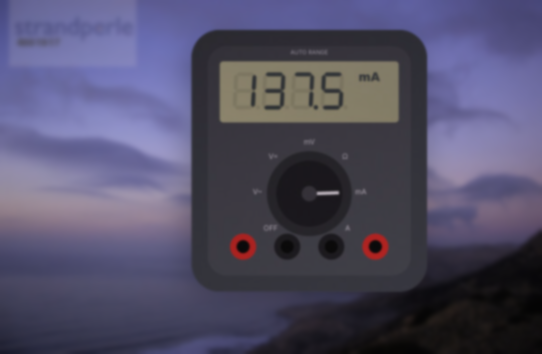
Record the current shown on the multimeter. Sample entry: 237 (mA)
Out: 137.5 (mA)
